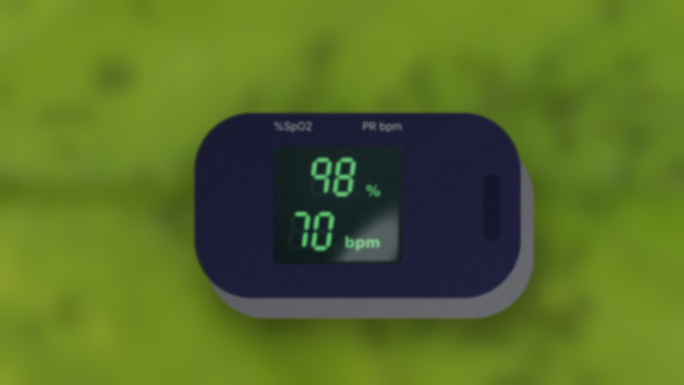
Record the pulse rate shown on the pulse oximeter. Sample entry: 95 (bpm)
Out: 70 (bpm)
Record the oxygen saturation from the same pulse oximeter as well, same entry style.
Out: 98 (%)
